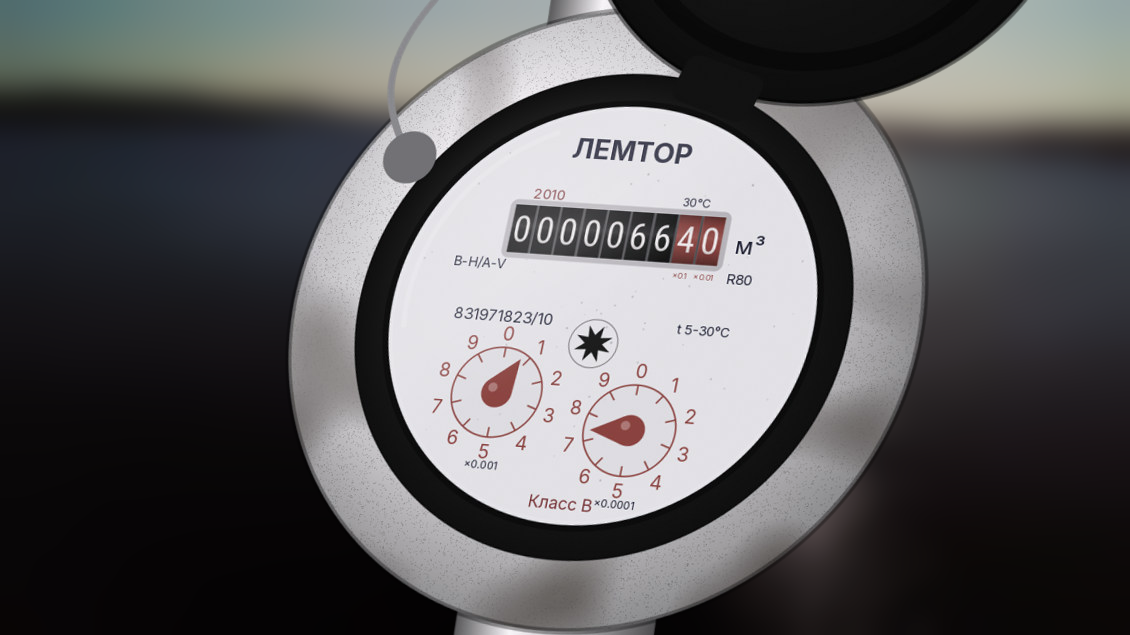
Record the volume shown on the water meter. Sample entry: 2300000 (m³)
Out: 66.4007 (m³)
